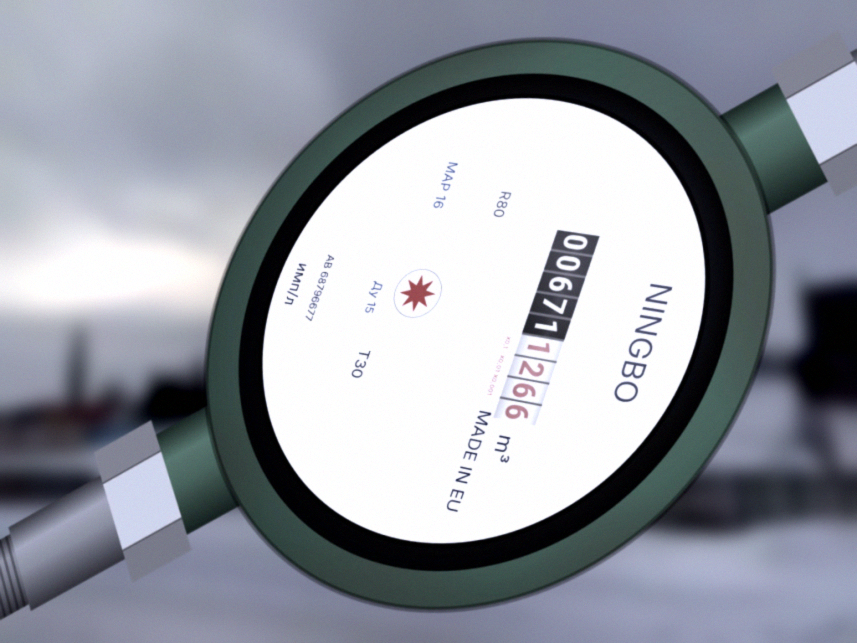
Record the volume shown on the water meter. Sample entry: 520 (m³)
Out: 671.1266 (m³)
